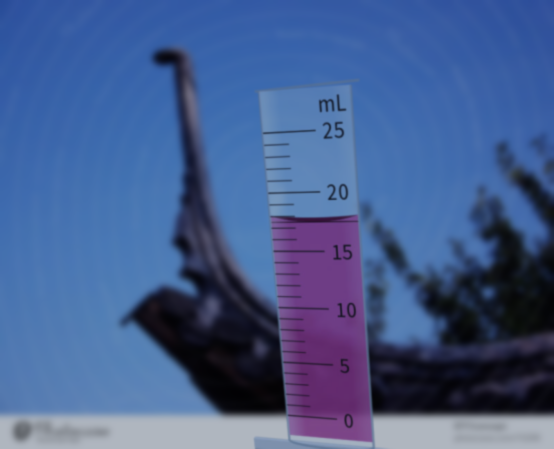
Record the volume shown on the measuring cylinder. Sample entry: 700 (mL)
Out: 17.5 (mL)
